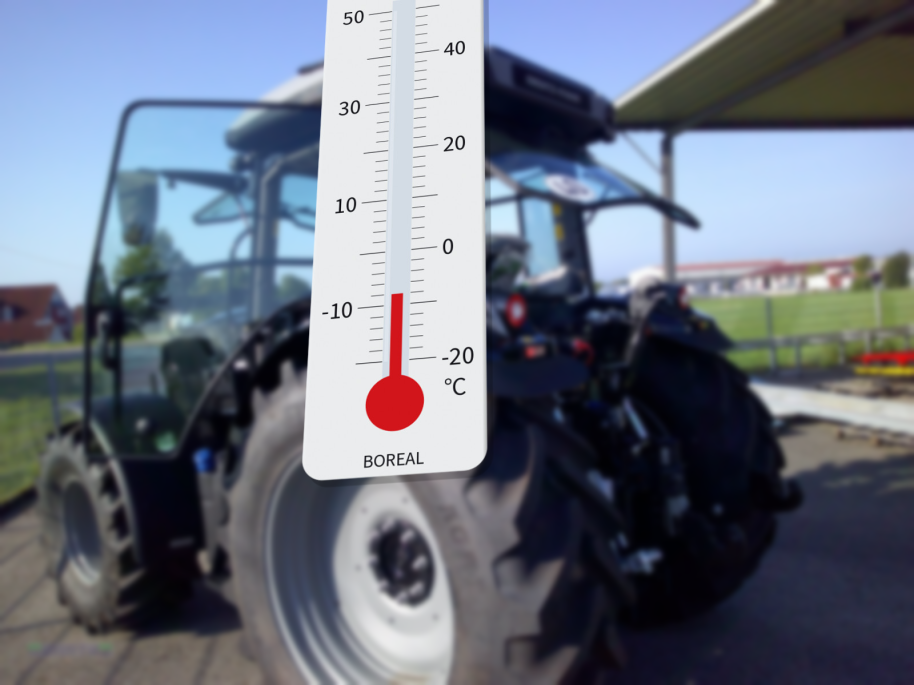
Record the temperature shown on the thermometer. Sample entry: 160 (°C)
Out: -8 (°C)
